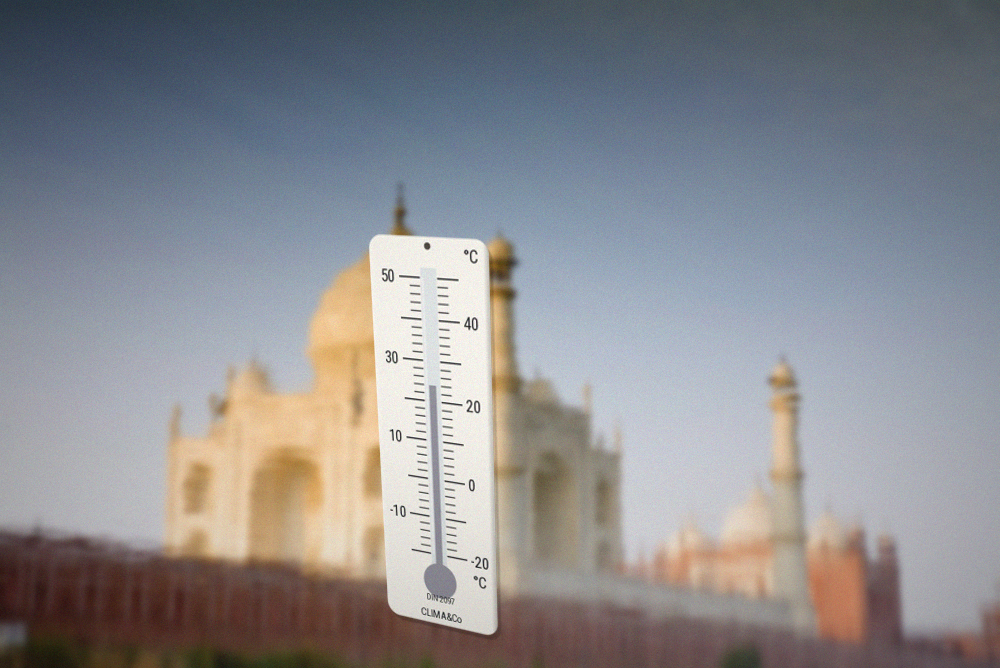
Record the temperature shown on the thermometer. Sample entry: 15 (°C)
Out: 24 (°C)
